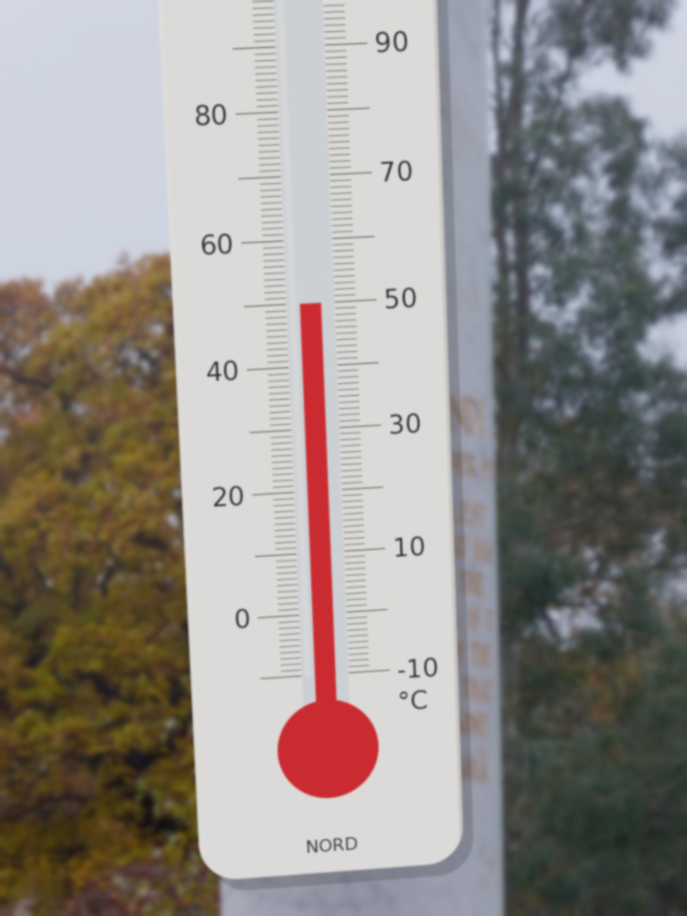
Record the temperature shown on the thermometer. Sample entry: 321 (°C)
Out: 50 (°C)
